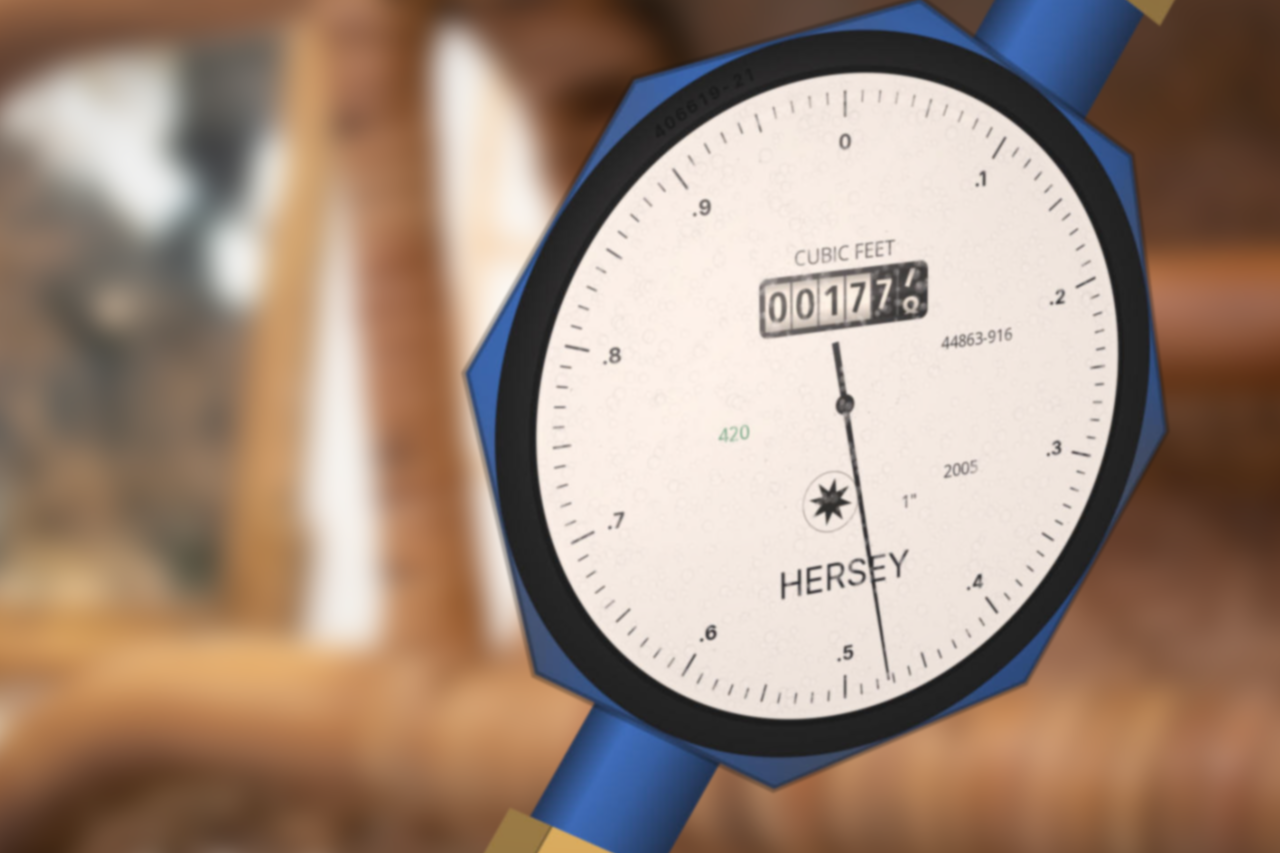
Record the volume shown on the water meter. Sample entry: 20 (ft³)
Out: 1777.47 (ft³)
